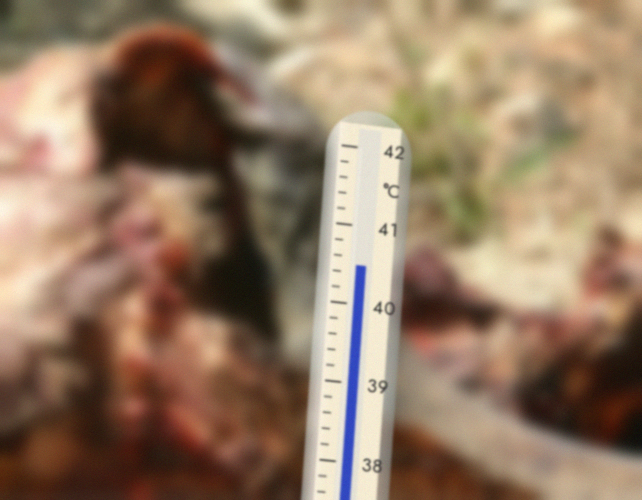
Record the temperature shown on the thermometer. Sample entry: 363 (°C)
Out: 40.5 (°C)
